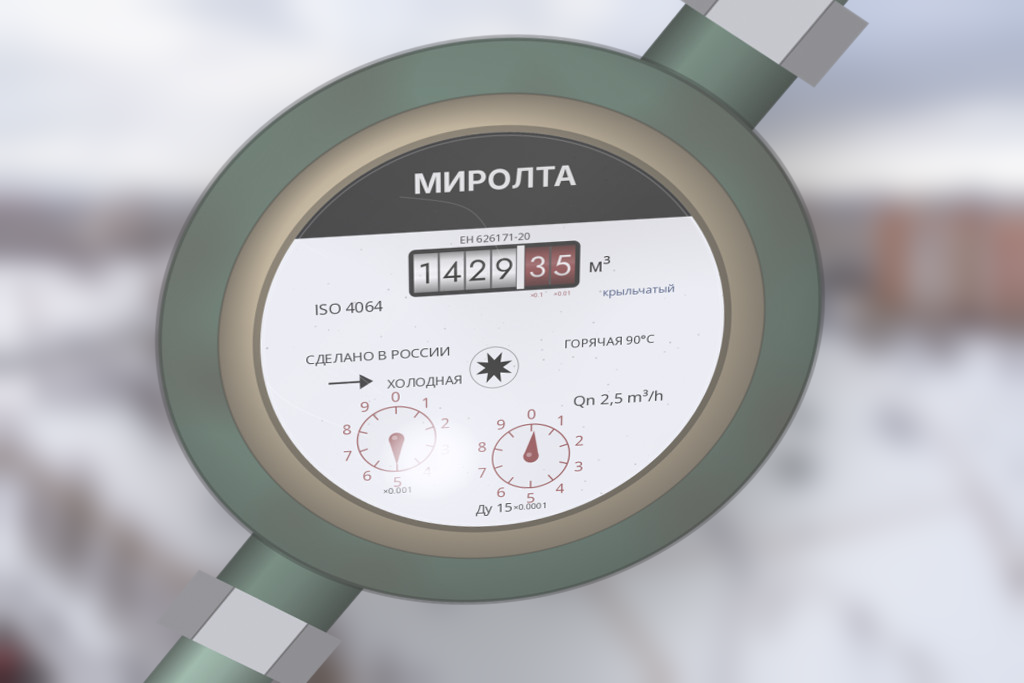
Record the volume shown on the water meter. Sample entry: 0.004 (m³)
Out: 1429.3550 (m³)
